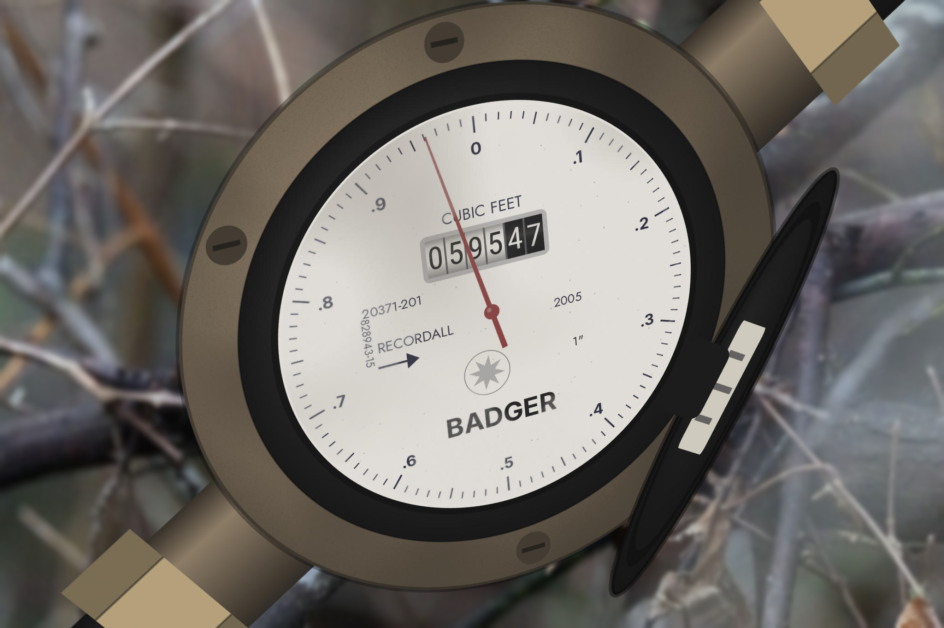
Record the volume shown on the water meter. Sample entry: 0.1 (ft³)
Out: 59546.96 (ft³)
